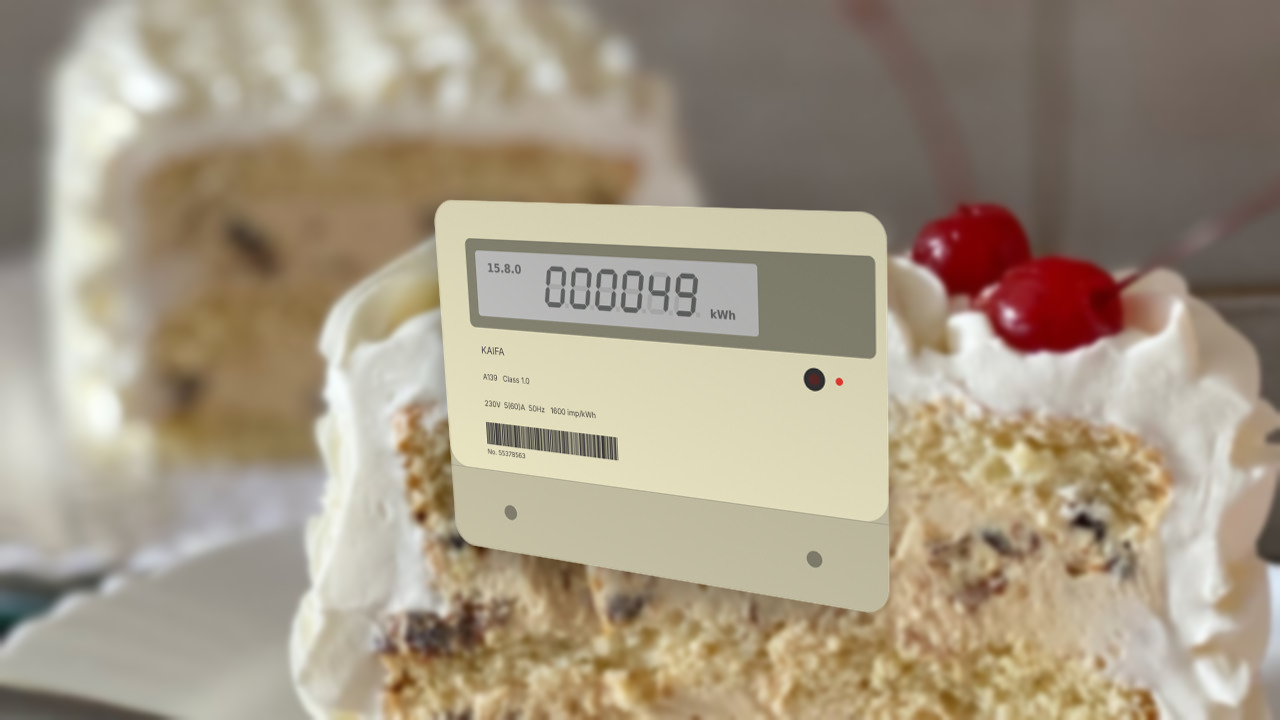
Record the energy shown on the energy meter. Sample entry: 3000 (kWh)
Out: 49 (kWh)
